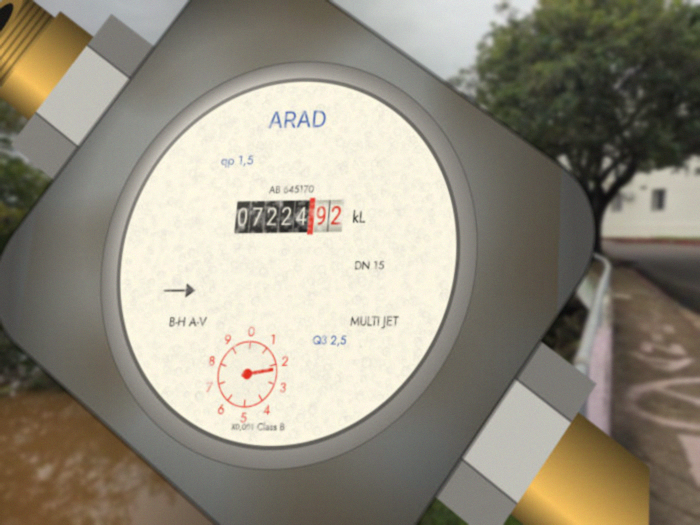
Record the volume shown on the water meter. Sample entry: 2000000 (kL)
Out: 7224.922 (kL)
